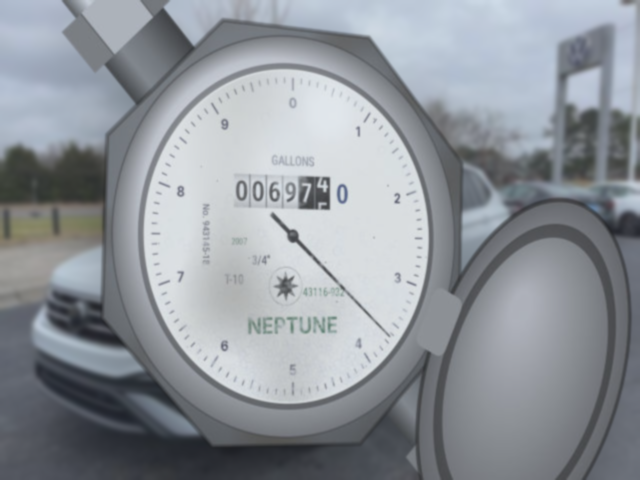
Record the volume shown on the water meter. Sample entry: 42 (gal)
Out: 69743.6 (gal)
